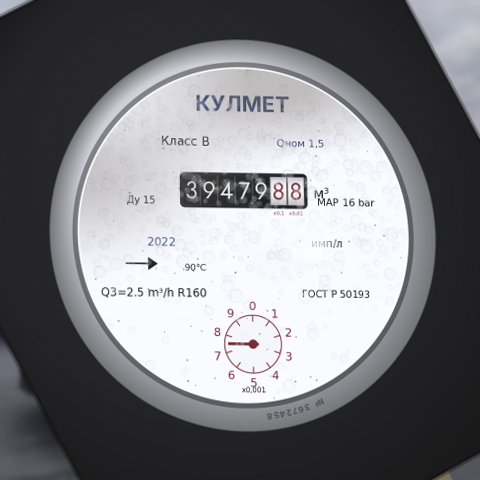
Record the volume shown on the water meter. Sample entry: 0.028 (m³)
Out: 39479.887 (m³)
